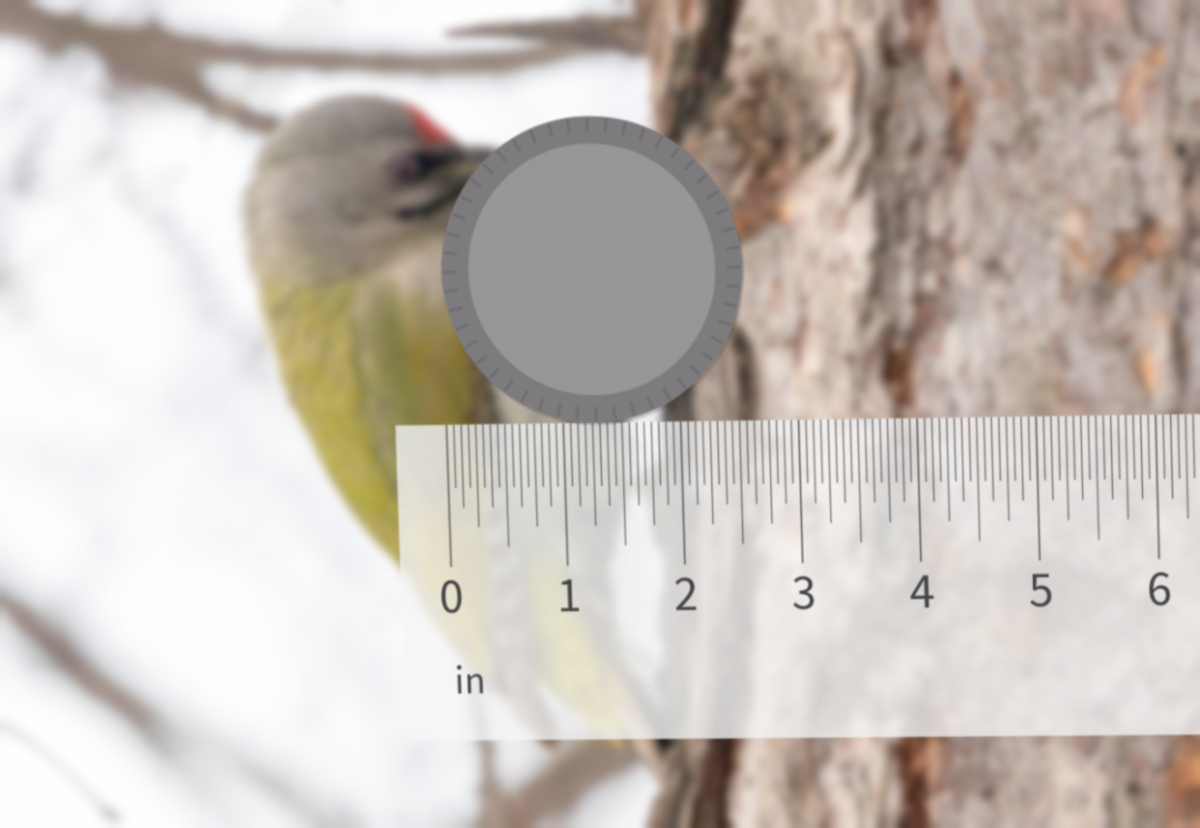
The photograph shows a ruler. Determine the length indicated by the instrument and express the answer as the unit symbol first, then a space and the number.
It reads in 2.5625
